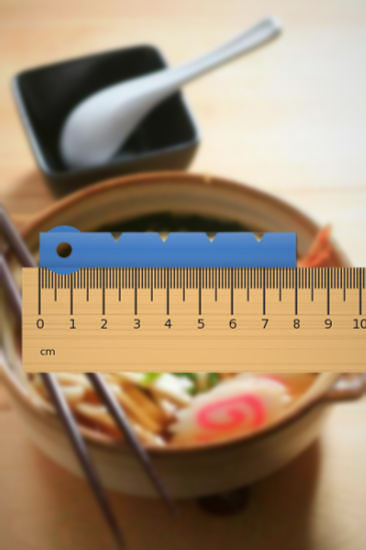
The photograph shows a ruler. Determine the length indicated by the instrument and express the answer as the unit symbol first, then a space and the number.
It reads cm 8
